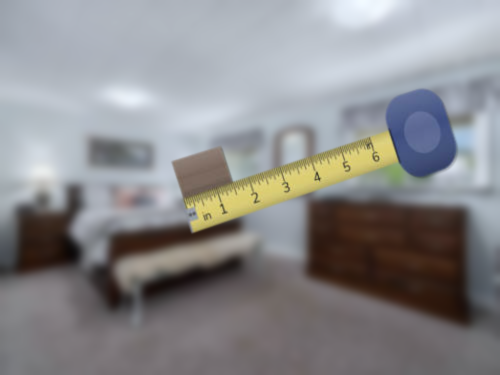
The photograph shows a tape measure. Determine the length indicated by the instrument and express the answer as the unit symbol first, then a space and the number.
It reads in 1.5
